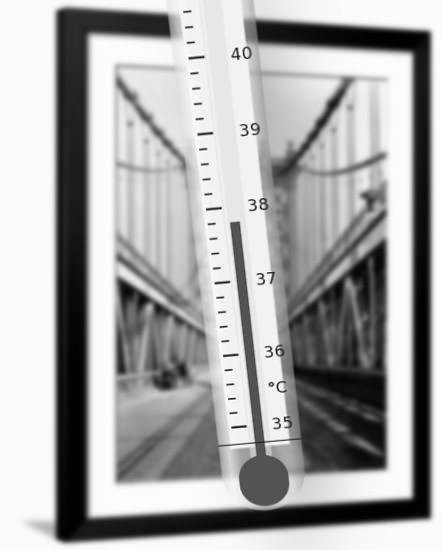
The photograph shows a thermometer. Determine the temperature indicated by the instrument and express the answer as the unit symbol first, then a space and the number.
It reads °C 37.8
